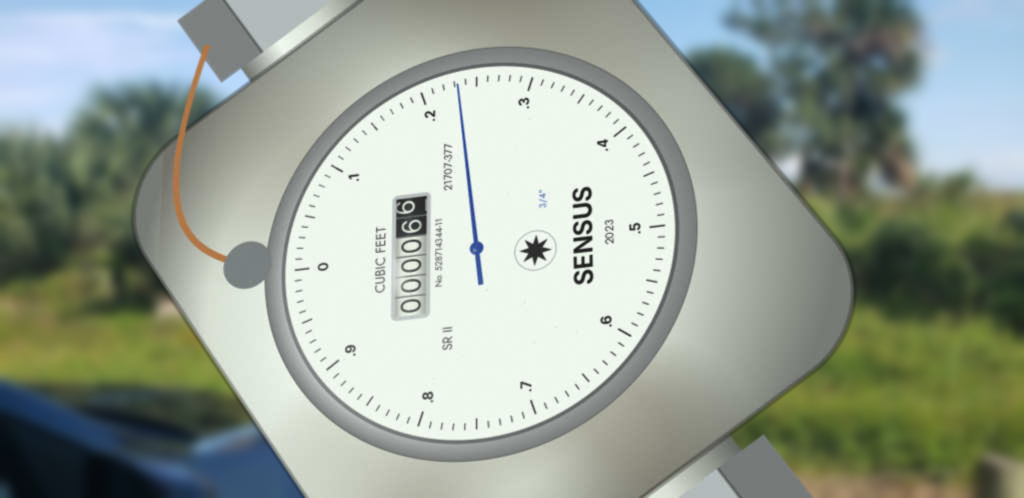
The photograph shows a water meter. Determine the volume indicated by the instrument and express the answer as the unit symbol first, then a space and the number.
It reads ft³ 66.23
